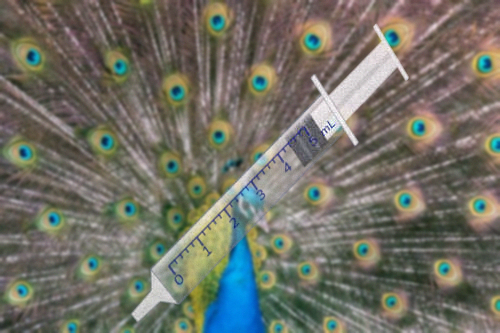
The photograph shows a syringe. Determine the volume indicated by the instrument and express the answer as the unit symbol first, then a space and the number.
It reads mL 4.4
